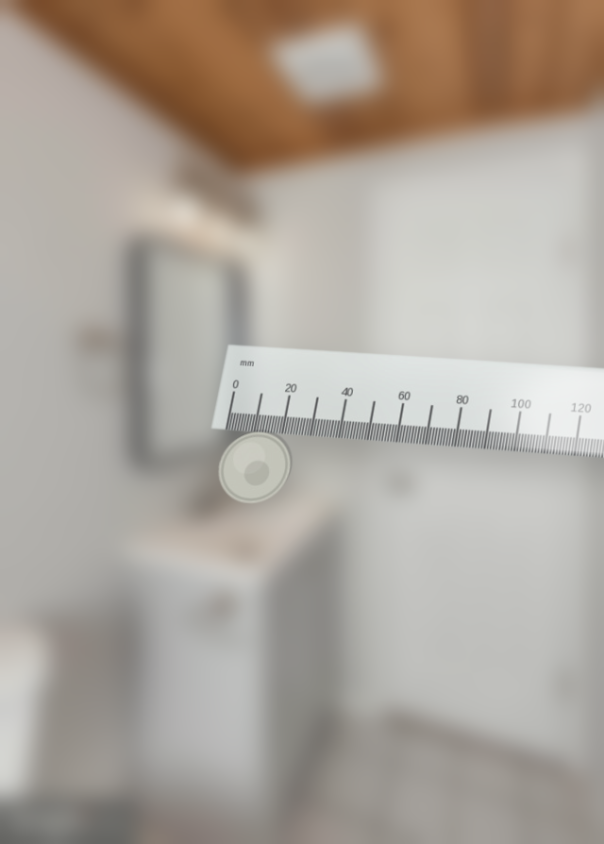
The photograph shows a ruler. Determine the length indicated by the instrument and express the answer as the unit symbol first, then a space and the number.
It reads mm 25
